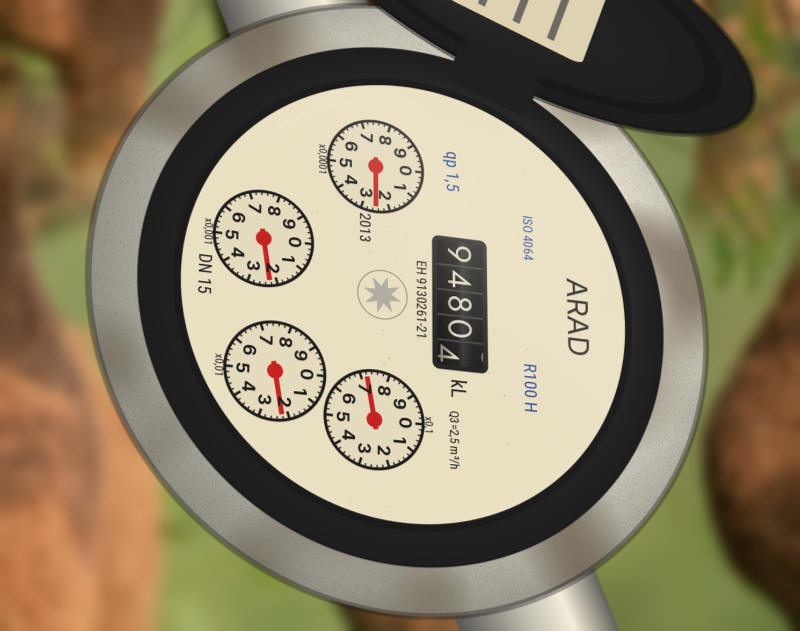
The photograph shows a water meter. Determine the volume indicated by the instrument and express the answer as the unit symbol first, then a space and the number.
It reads kL 94803.7222
